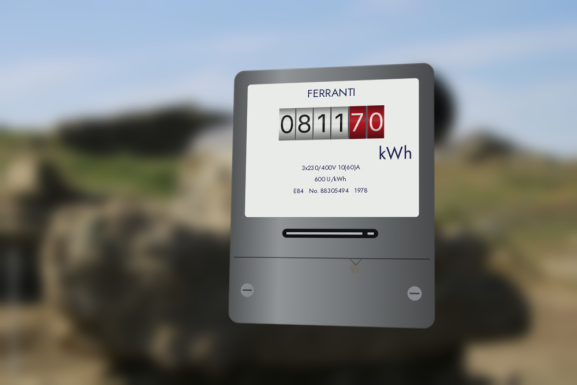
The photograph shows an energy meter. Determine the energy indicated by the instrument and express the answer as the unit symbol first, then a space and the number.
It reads kWh 811.70
